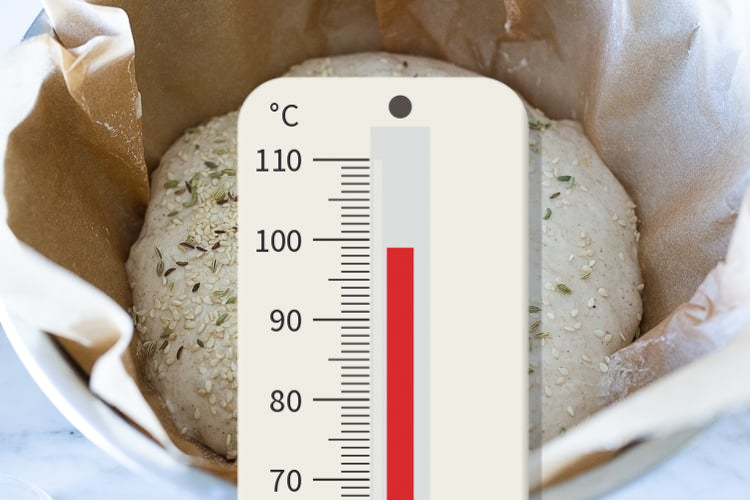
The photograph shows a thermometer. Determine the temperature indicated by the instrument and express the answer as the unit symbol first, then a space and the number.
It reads °C 99
